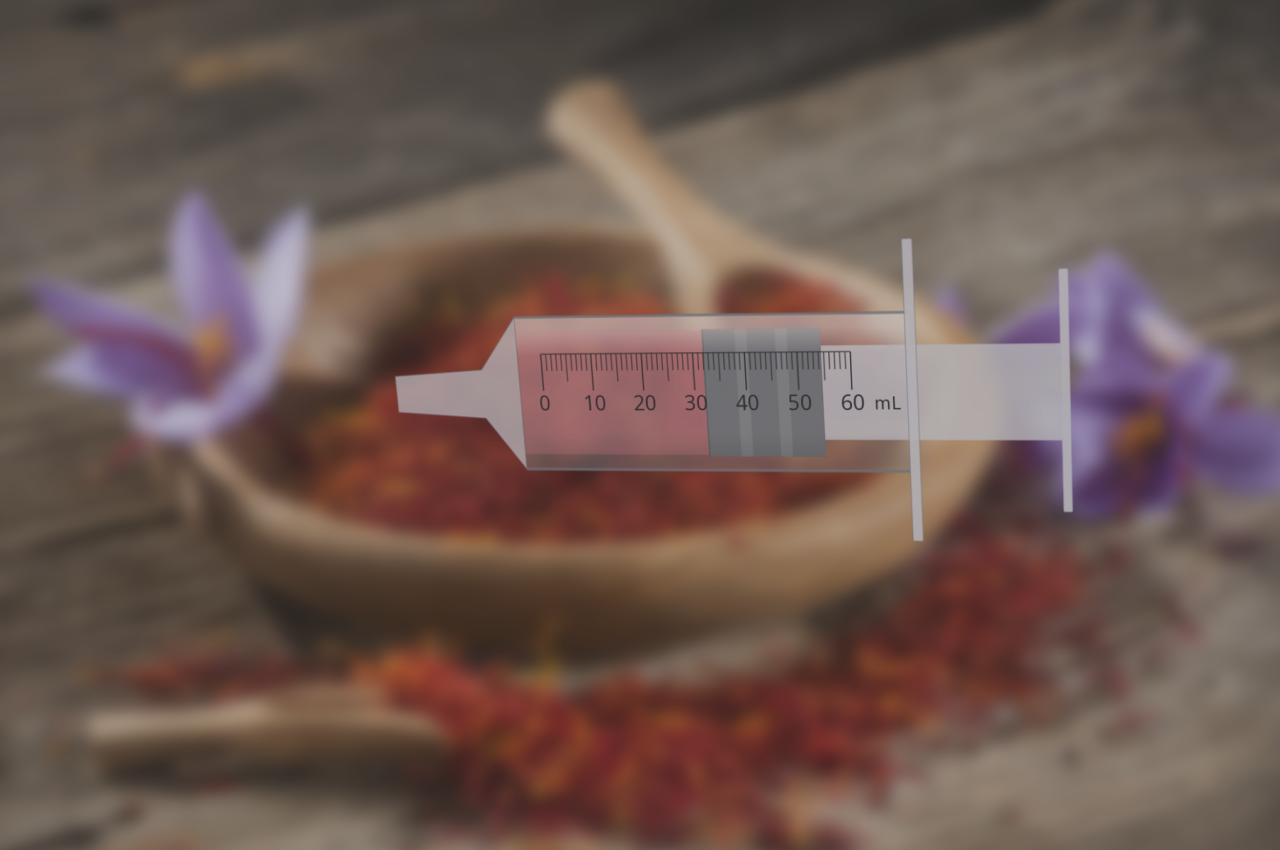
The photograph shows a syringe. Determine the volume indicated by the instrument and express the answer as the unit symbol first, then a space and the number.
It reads mL 32
